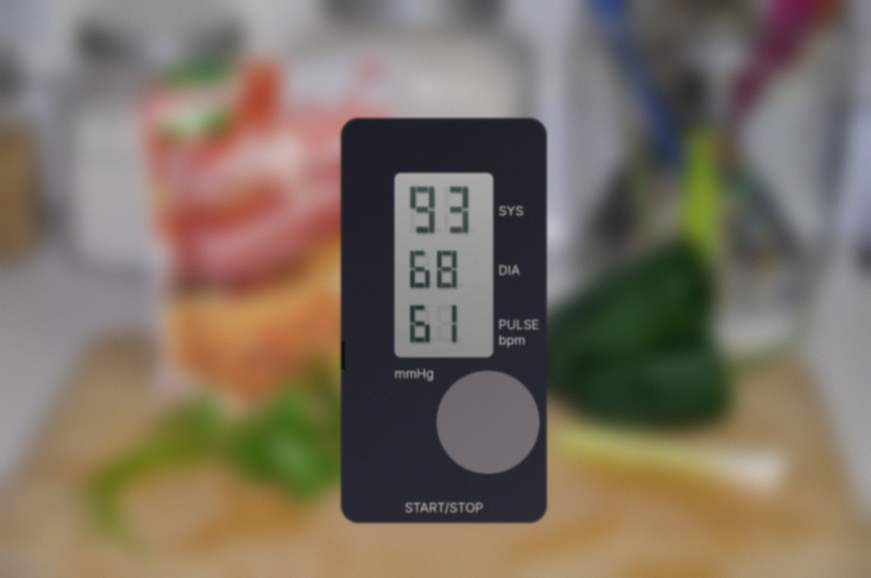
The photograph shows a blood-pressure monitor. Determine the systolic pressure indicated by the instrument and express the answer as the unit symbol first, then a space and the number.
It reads mmHg 93
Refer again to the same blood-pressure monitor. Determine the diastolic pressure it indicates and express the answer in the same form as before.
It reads mmHg 68
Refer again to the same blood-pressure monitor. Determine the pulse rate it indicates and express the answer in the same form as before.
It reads bpm 61
